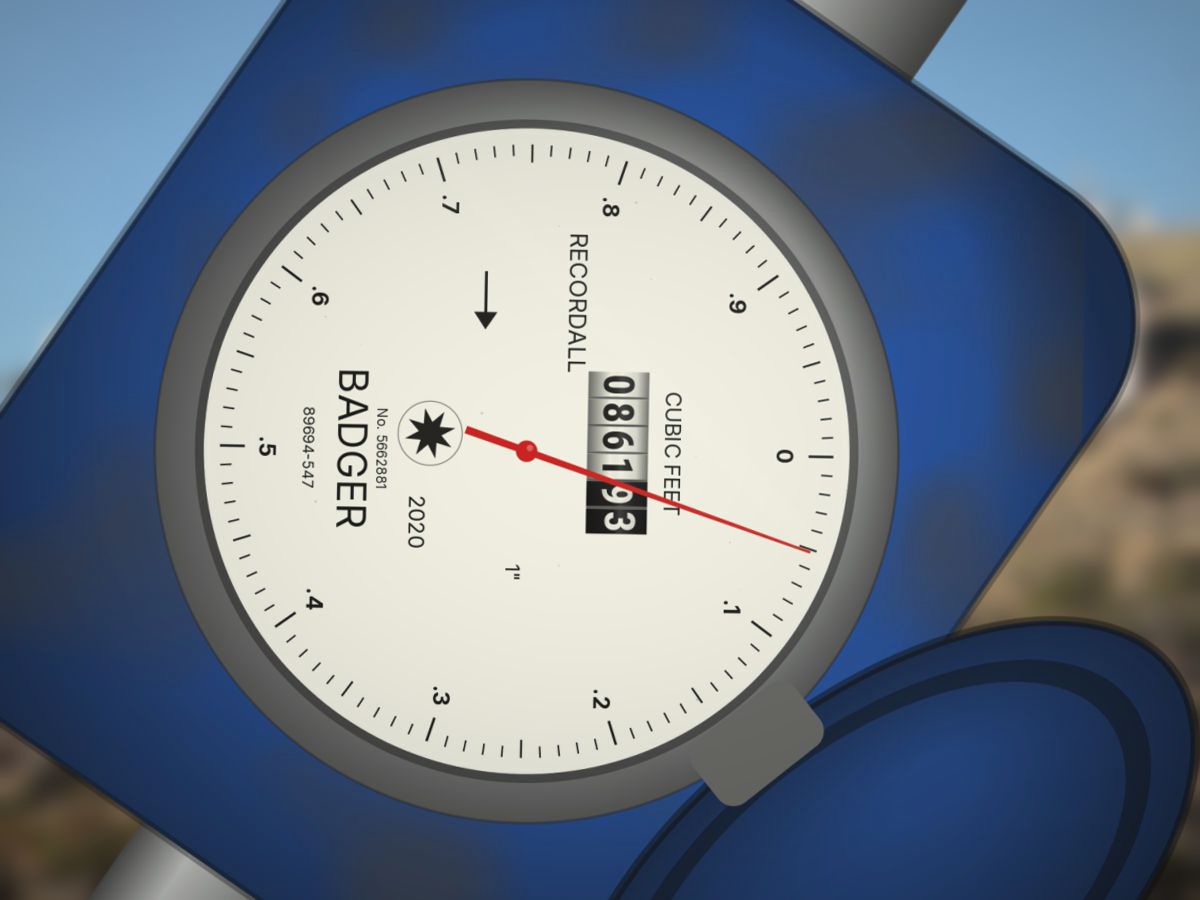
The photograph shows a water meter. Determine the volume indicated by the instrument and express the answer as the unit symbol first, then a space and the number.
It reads ft³ 86193.05
